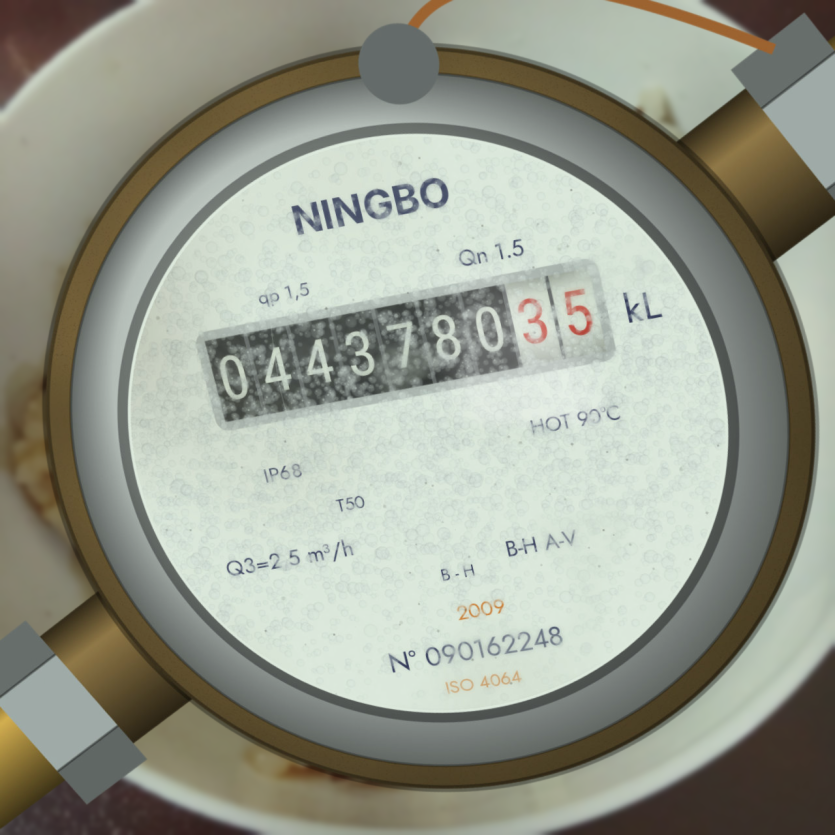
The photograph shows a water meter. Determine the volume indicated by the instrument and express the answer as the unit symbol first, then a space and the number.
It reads kL 443780.35
